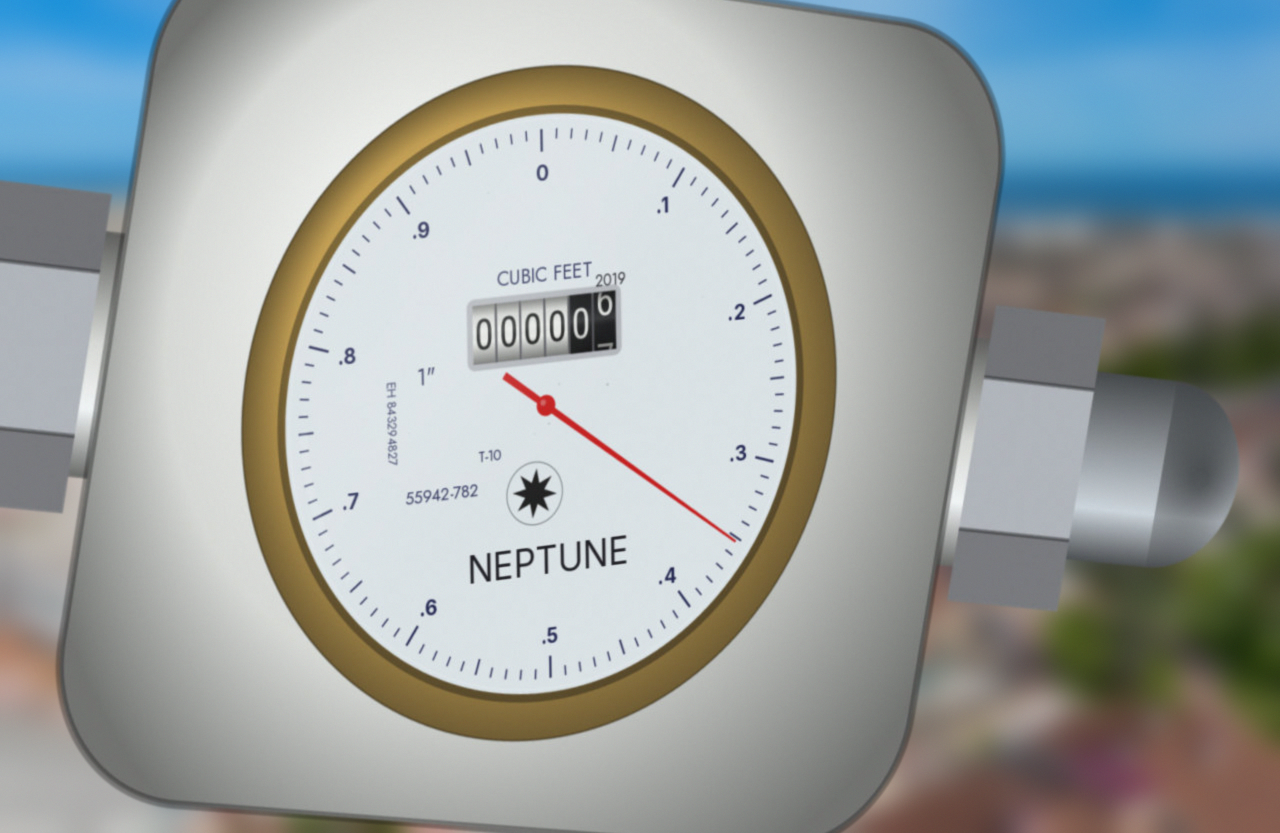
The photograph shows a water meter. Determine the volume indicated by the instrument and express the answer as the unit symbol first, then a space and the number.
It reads ft³ 6.35
